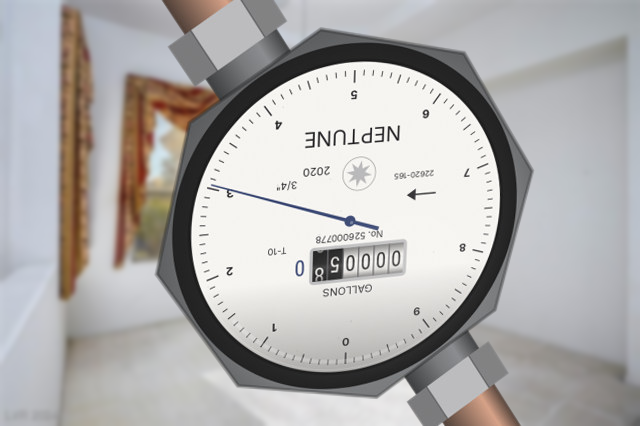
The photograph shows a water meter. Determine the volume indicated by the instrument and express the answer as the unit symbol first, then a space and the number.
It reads gal 583.0
